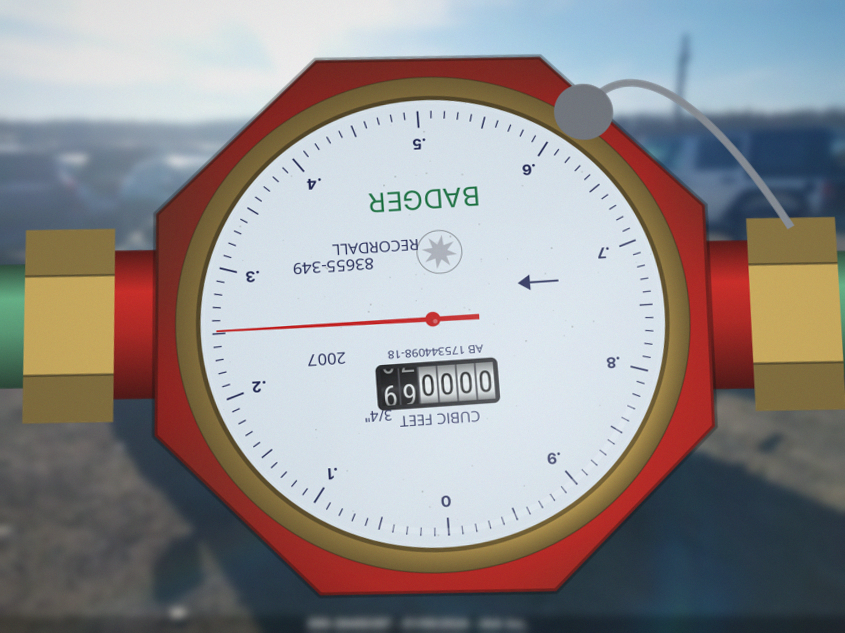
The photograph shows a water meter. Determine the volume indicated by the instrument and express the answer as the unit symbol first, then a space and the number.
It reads ft³ 69.25
